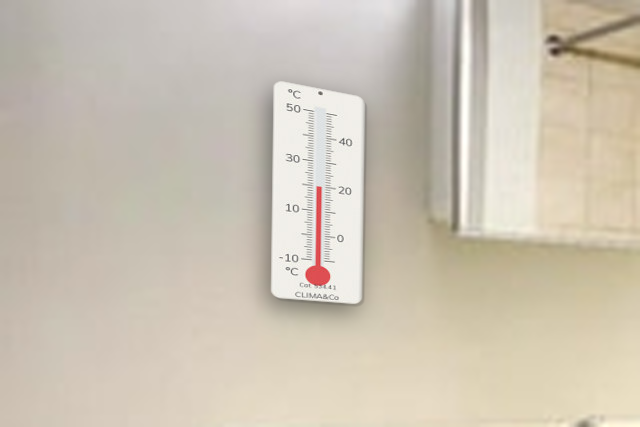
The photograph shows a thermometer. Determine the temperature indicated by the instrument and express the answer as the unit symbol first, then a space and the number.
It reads °C 20
